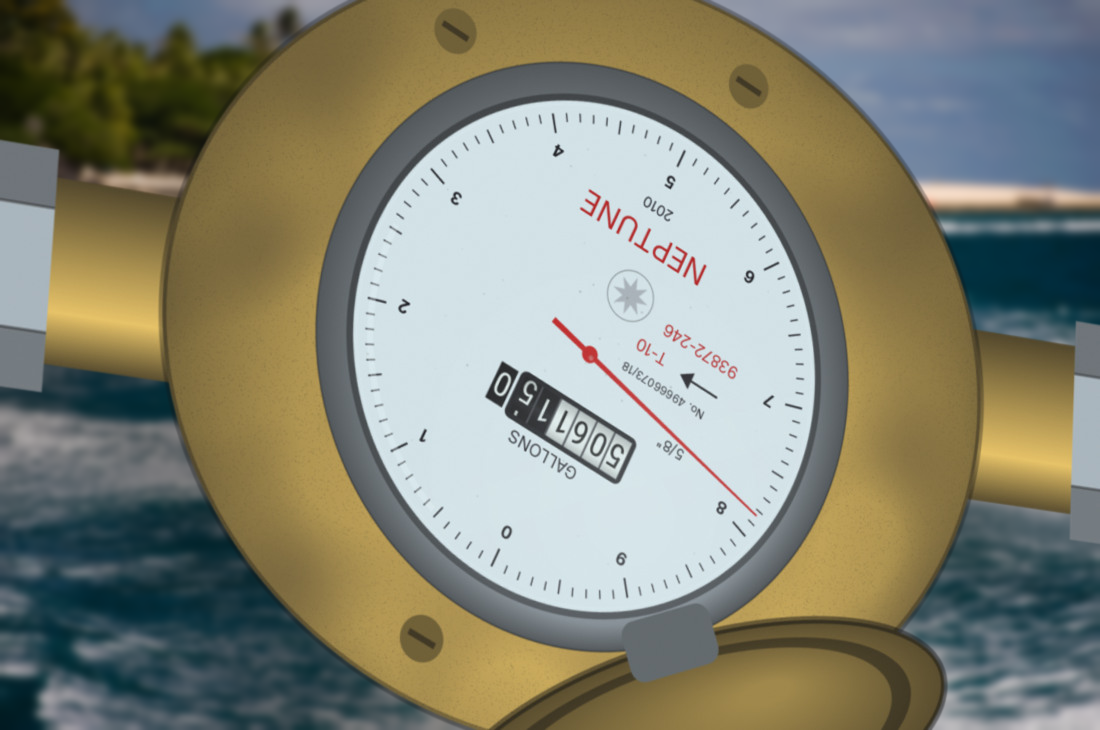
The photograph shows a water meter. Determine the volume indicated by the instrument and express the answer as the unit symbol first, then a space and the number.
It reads gal 5061147.8
